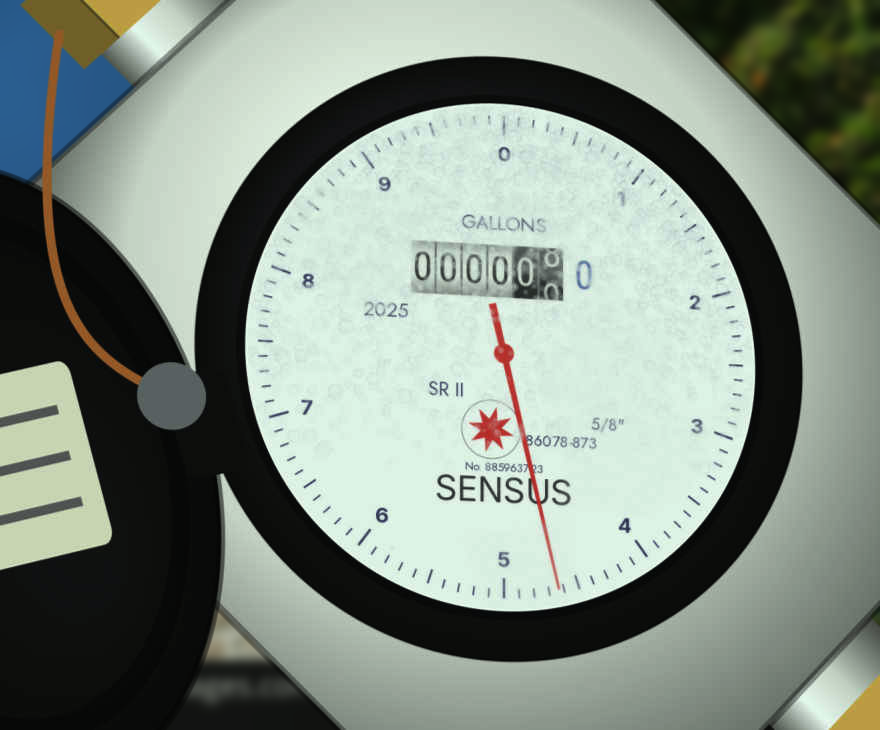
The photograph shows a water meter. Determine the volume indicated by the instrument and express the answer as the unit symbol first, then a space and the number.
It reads gal 84.6
